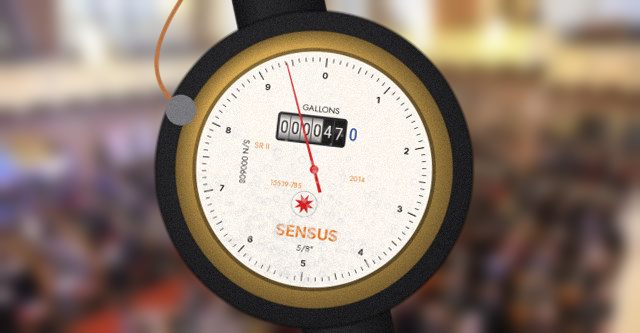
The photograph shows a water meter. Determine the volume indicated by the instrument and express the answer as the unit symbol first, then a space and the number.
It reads gal 469.4
